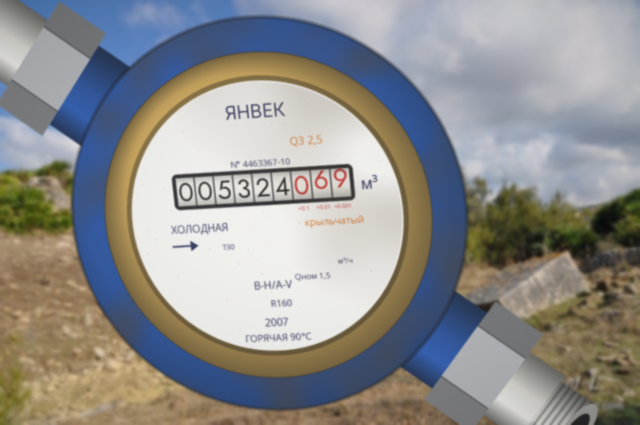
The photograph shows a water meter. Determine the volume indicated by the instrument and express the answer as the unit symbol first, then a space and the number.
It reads m³ 5324.069
